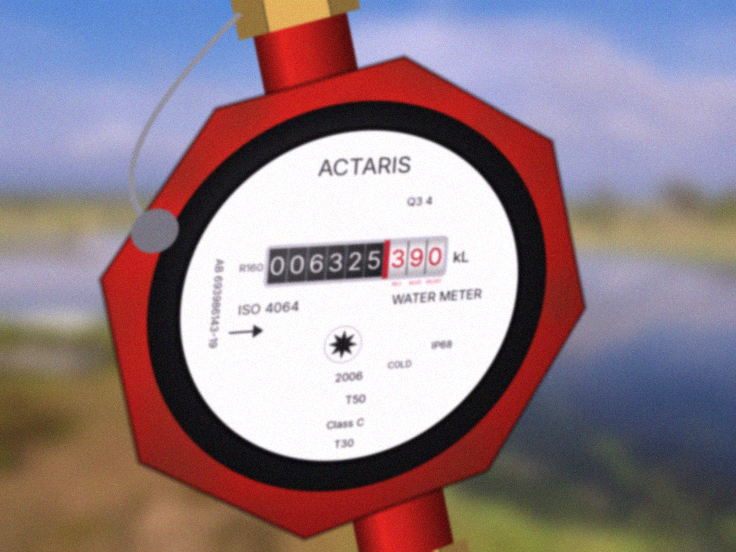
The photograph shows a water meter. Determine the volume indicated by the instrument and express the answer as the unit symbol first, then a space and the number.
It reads kL 6325.390
